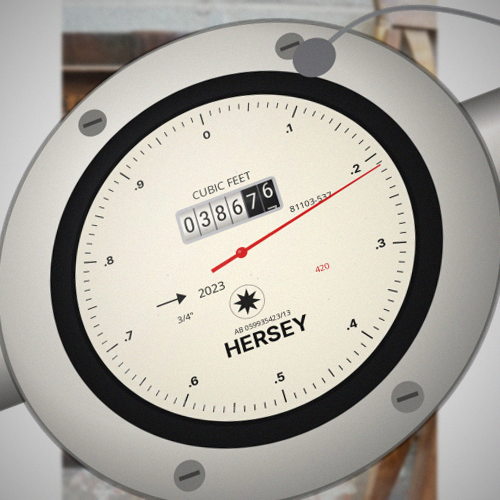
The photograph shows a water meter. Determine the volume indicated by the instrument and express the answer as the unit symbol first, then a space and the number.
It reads ft³ 38676.21
